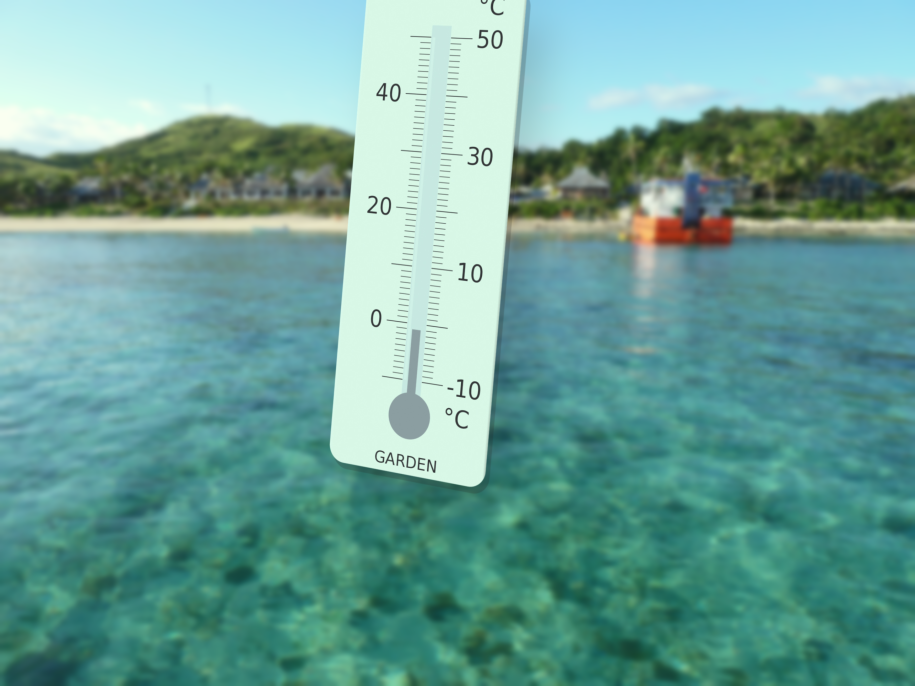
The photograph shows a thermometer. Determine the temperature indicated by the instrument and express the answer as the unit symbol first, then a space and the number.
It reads °C -1
